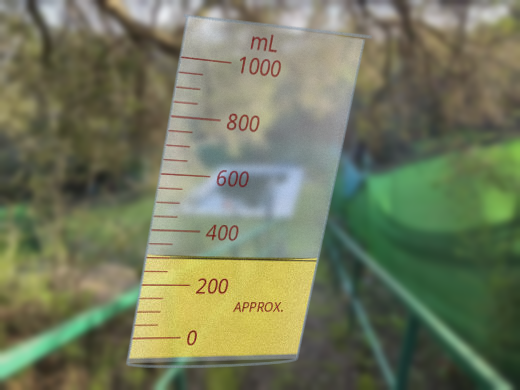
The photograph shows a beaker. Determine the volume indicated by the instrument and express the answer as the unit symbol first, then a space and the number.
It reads mL 300
